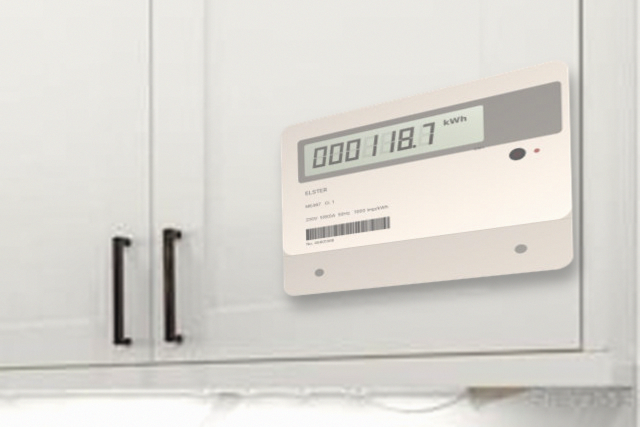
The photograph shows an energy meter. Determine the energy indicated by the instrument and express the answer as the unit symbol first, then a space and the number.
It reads kWh 118.7
